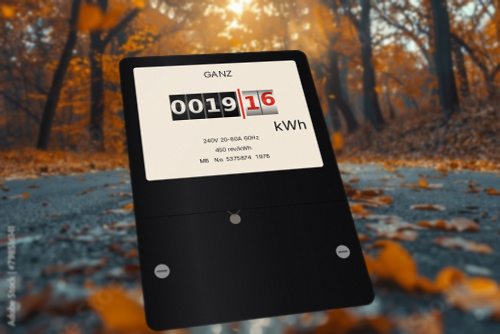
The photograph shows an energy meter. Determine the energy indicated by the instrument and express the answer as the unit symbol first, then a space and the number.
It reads kWh 19.16
